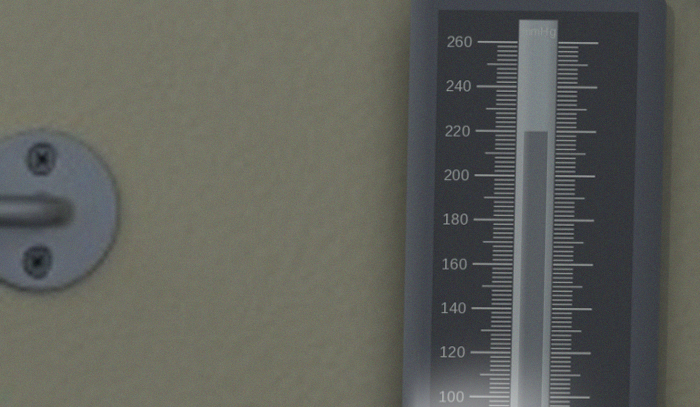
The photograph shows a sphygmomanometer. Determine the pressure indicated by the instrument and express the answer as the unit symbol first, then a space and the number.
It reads mmHg 220
